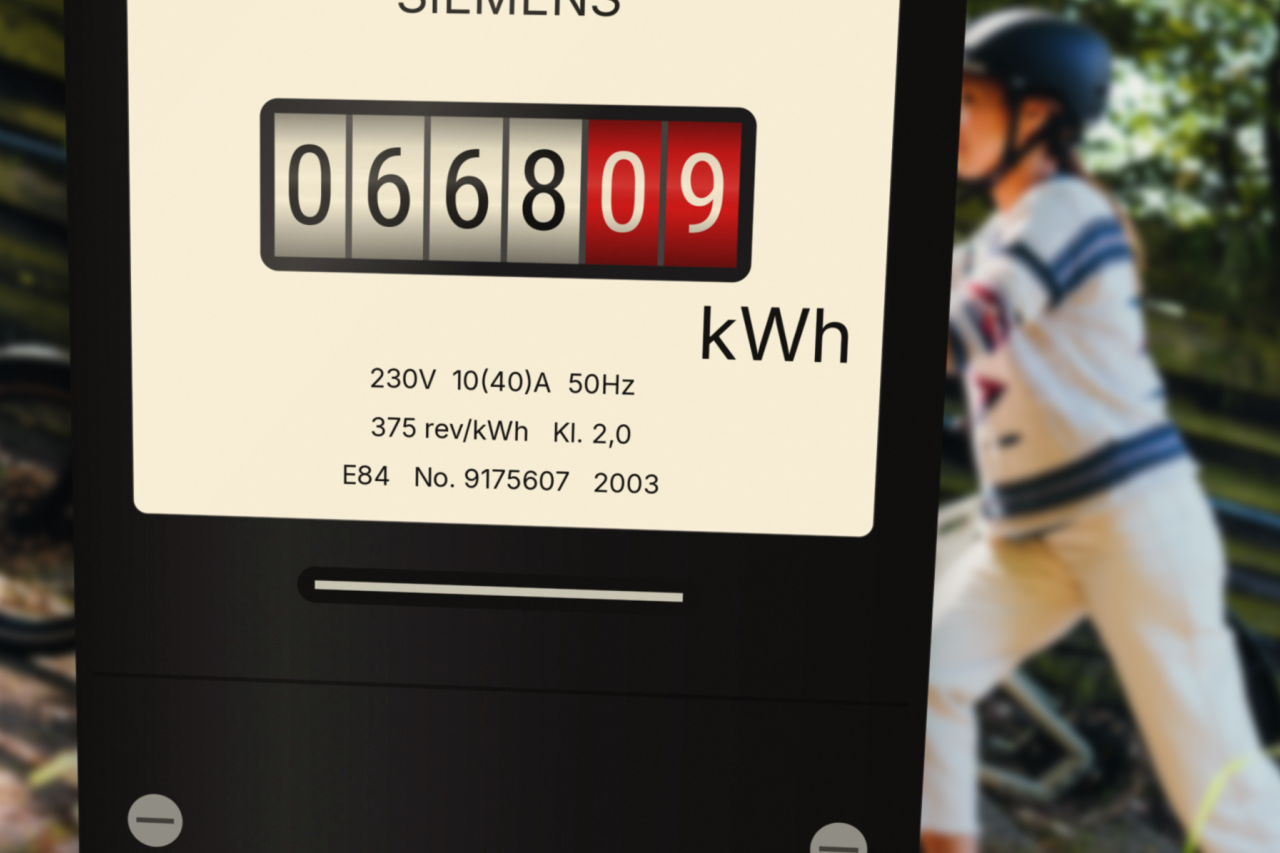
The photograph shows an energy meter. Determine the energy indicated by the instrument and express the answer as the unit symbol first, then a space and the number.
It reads kWh 668.09
